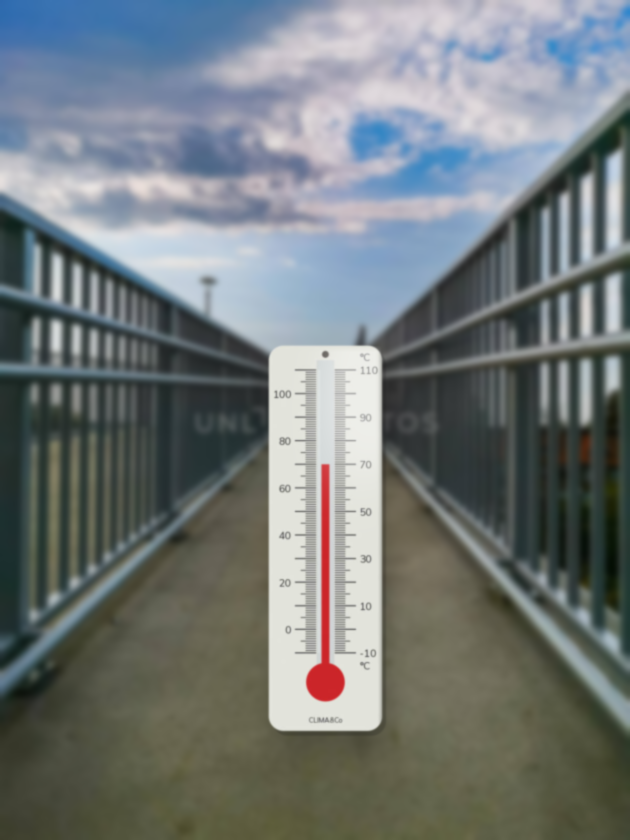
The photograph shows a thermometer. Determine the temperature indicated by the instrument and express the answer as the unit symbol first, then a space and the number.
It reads °C 70
